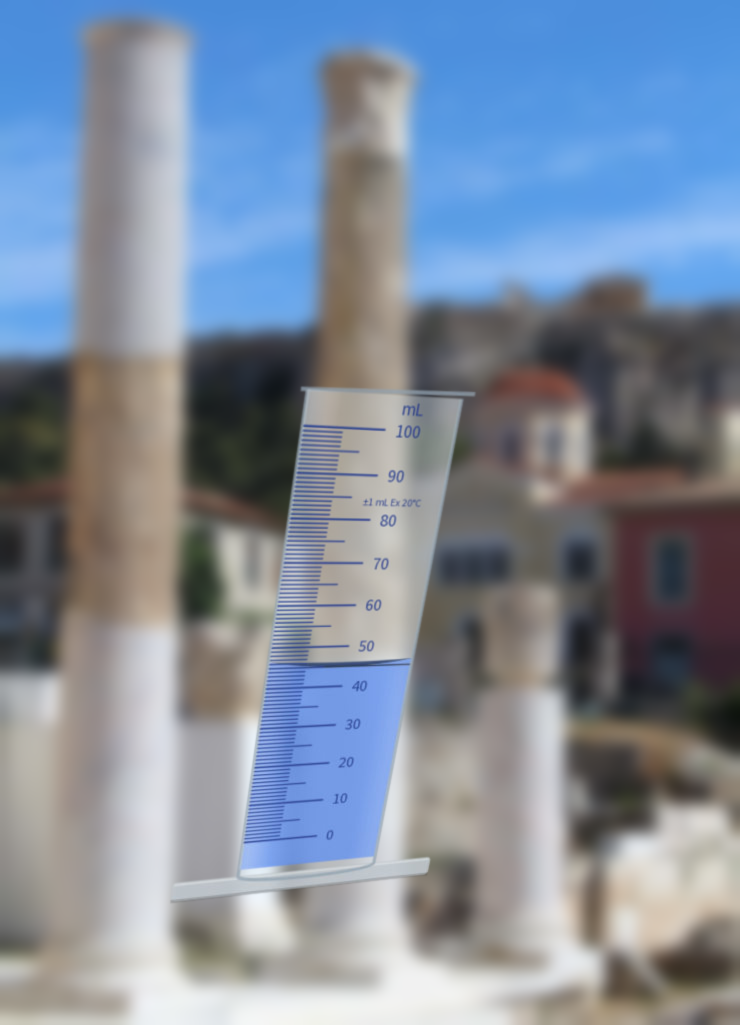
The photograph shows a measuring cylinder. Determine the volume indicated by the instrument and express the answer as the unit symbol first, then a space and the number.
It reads mL 45
